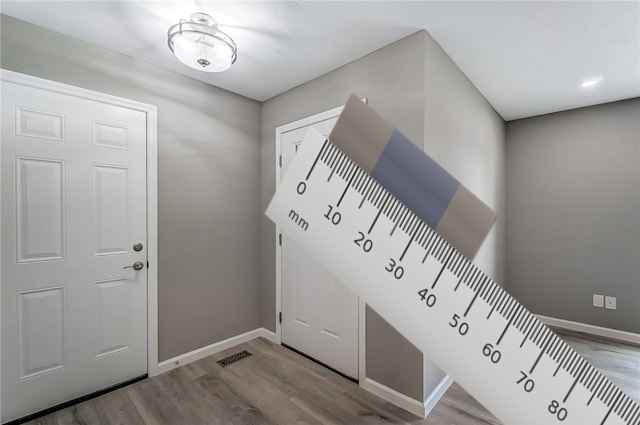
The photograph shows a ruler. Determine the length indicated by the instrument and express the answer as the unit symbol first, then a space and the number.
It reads mm 45
